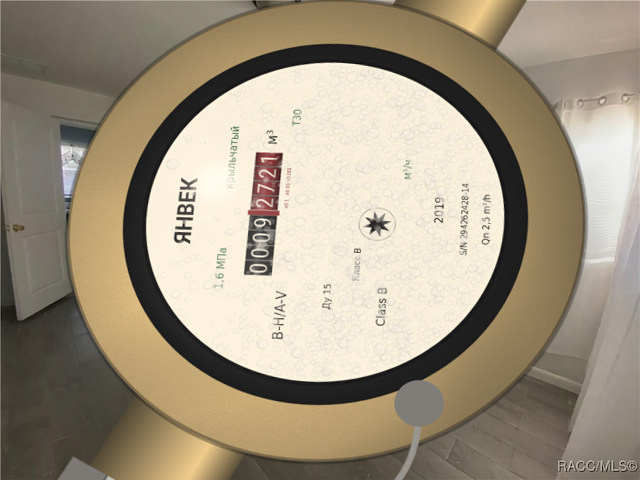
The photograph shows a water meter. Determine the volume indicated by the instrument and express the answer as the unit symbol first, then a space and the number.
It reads m³ 9.2721
